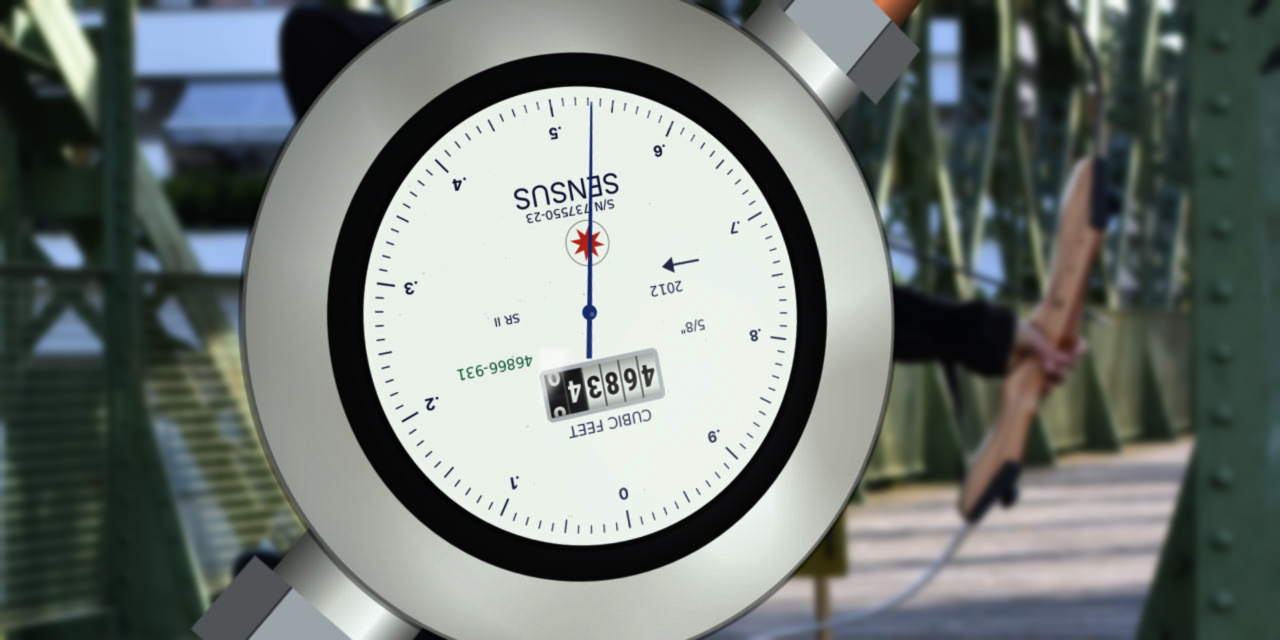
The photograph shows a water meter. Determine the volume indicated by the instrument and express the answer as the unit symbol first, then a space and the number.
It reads ft³ 468348.53
